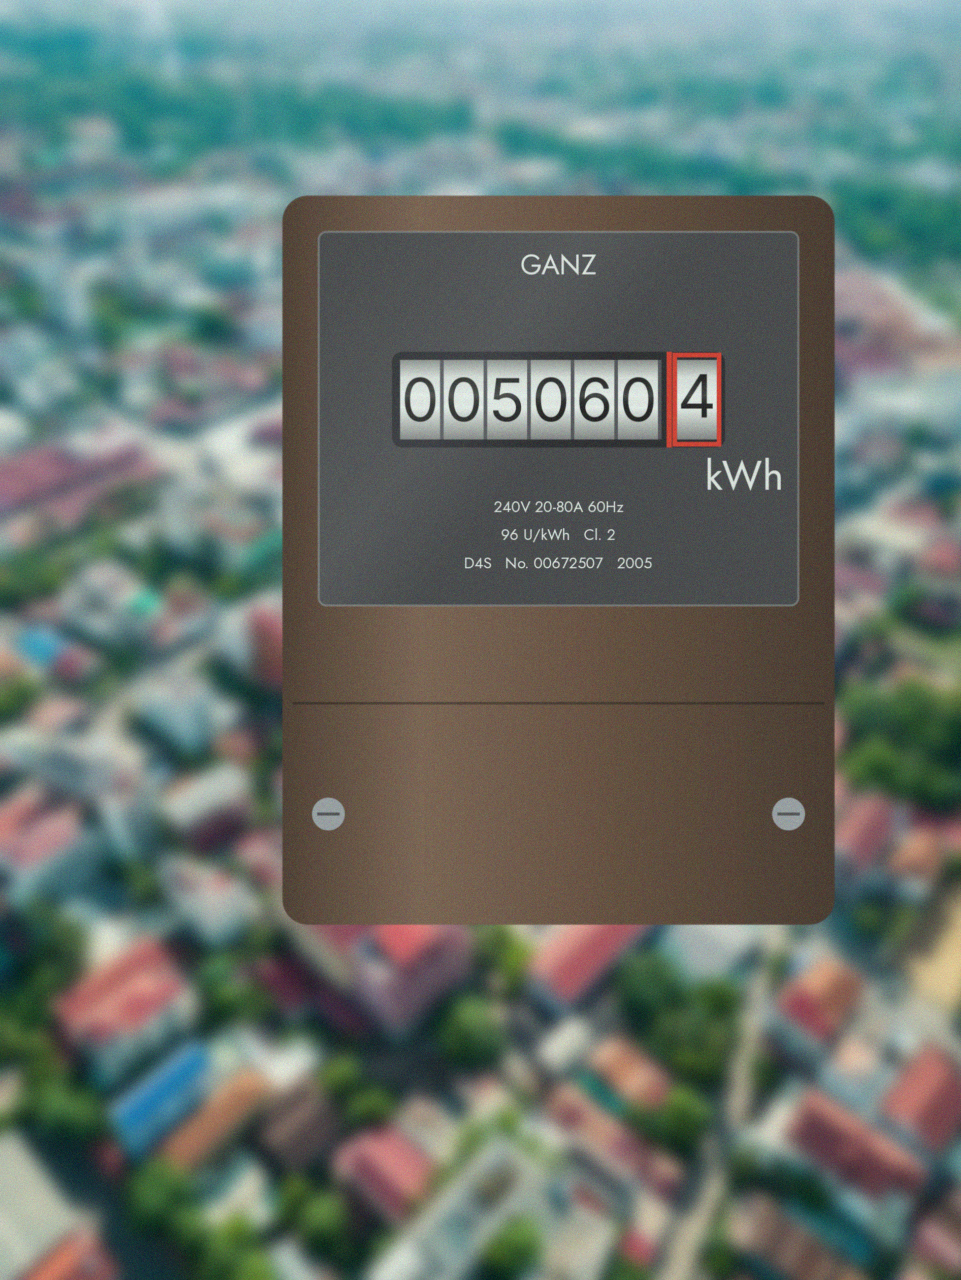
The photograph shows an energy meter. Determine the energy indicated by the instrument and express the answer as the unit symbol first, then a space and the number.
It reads kWh 5060.4
